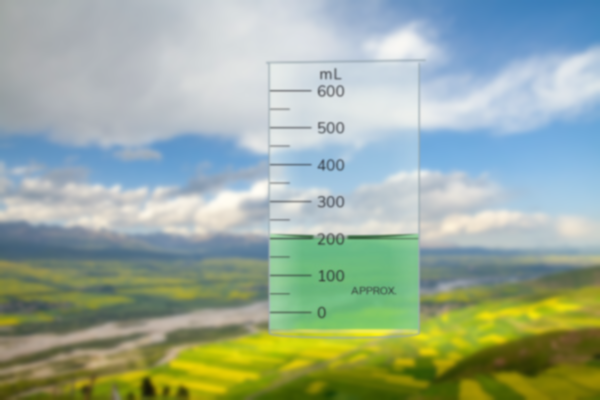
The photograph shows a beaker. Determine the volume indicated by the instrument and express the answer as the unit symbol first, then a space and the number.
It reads mL 200
